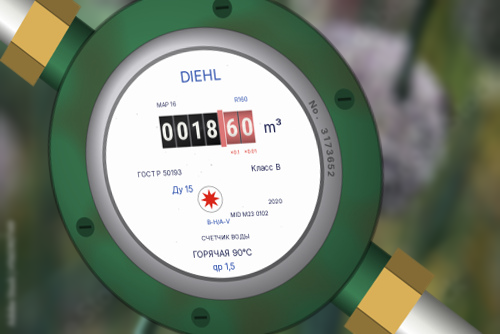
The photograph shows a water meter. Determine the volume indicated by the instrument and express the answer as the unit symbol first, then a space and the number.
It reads m³ 18.60
